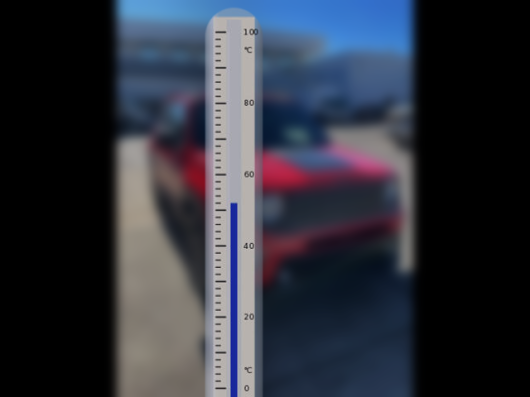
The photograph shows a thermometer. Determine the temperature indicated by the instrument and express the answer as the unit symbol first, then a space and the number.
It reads °C 52
